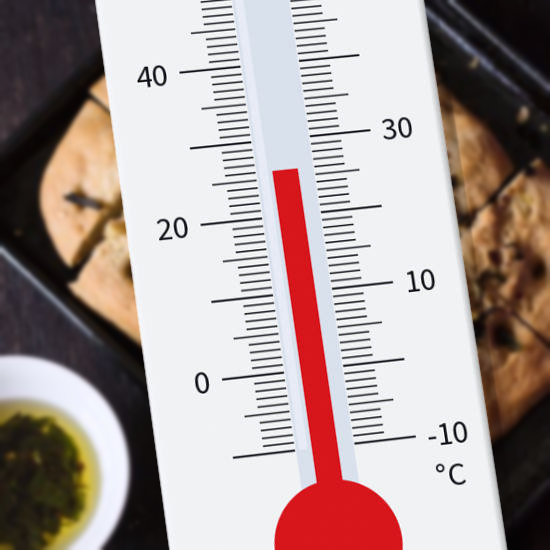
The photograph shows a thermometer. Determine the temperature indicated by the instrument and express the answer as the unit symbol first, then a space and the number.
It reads °C 26
